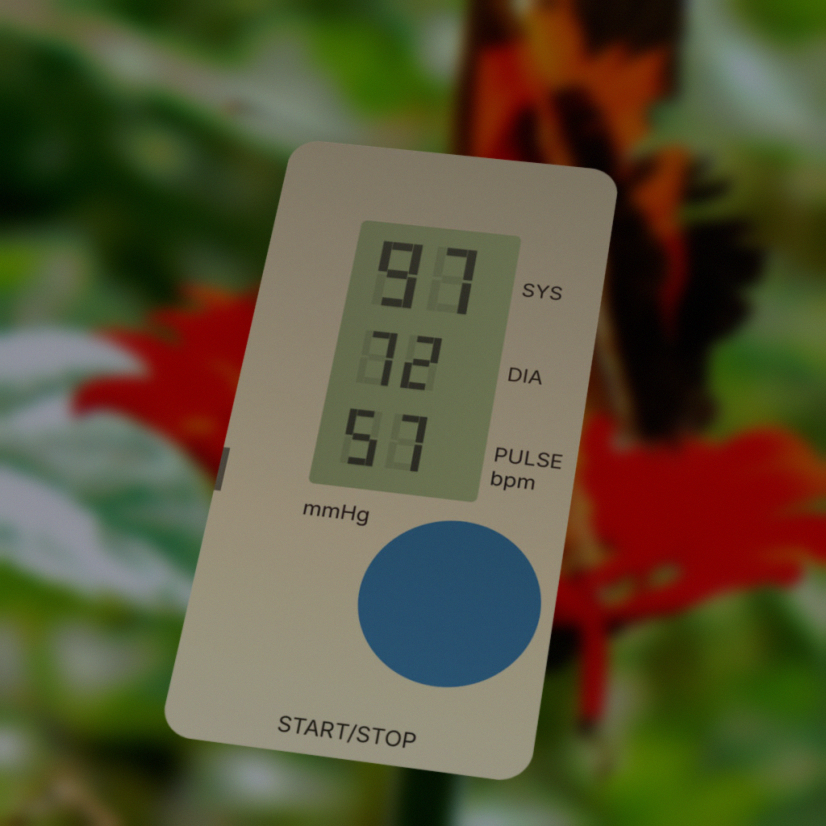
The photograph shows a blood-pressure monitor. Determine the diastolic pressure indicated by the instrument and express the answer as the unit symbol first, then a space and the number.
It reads mmHg 72
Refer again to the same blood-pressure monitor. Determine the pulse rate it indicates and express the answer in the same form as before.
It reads bpm 57
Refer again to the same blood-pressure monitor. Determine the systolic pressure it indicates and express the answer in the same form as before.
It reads mmHg 97
